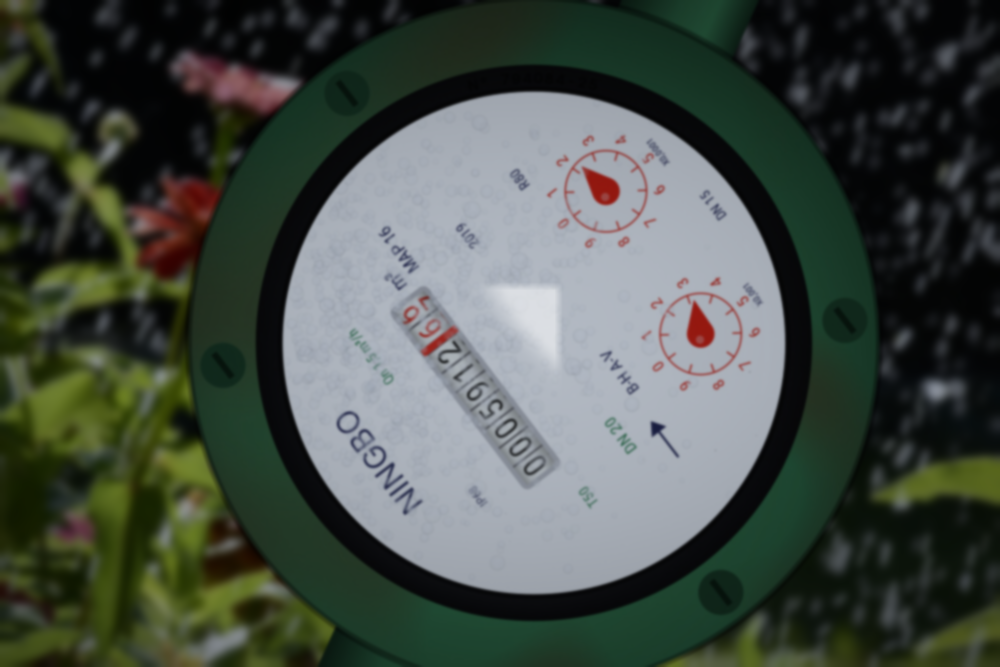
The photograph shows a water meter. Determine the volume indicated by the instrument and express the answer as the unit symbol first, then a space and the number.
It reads m³ 5912.6632
